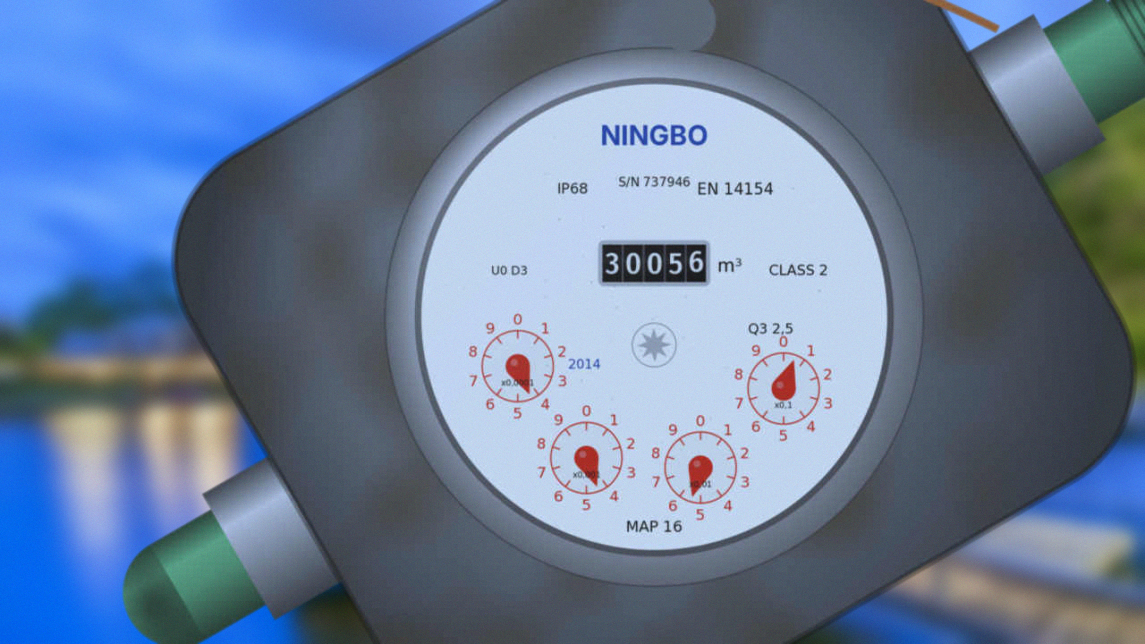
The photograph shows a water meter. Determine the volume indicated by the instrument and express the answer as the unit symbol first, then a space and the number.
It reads m³ 30056.0544
